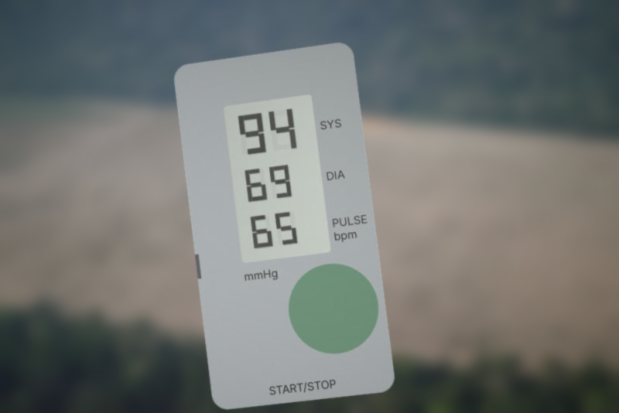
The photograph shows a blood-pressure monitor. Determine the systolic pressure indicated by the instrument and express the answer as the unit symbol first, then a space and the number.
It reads mmHg 94
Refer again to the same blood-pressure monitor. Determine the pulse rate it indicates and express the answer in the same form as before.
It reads bpm 65
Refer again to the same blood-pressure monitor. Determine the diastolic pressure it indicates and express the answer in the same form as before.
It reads mmHg 69
